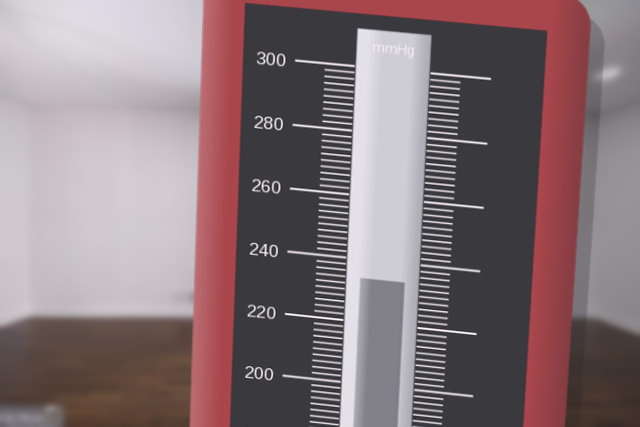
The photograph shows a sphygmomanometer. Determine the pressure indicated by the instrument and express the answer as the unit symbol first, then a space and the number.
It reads mmHg 234
